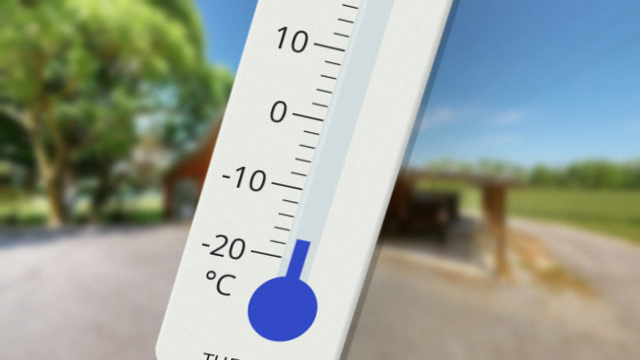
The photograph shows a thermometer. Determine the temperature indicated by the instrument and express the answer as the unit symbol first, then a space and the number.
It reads °C -17
